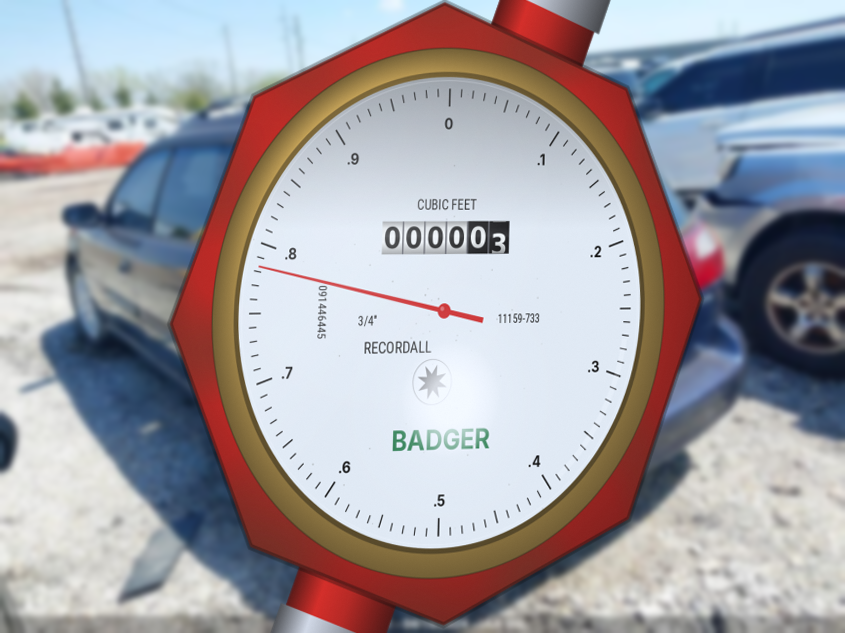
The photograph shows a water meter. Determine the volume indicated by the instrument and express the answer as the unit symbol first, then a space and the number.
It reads ft³ 2.78
